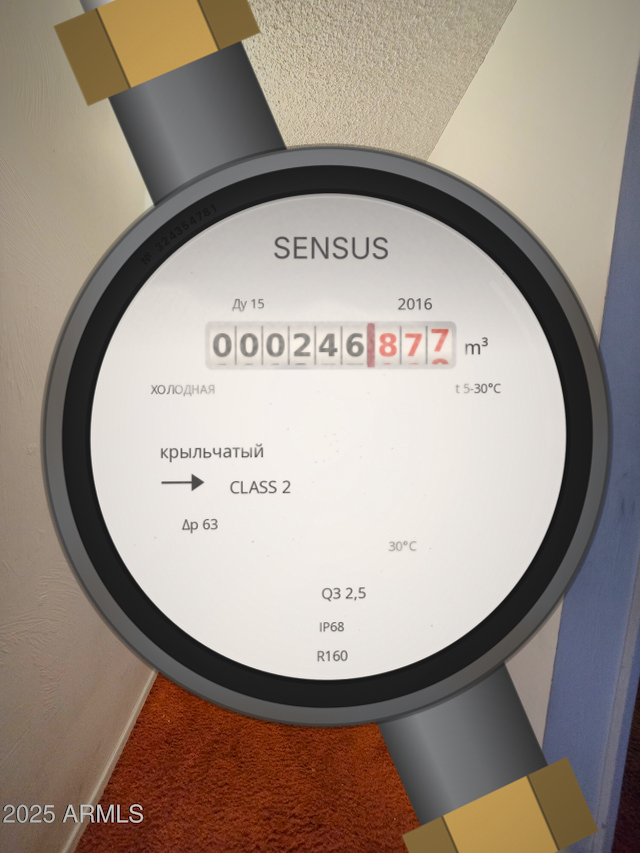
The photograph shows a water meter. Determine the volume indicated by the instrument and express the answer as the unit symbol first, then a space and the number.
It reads m³ 246.877
